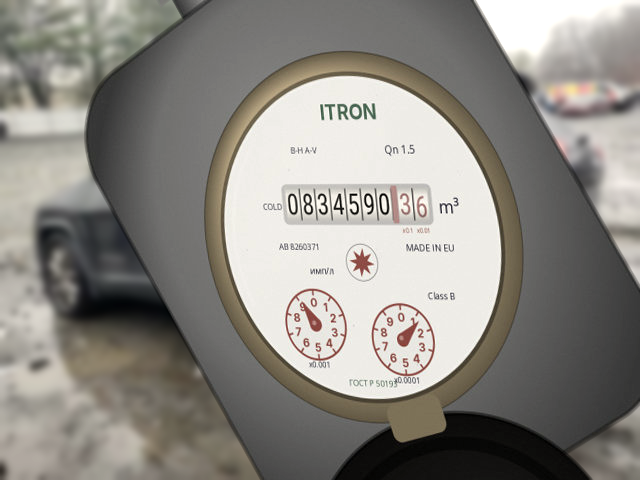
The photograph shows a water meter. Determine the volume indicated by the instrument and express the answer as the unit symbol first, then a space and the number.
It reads m³ 834590.3591
